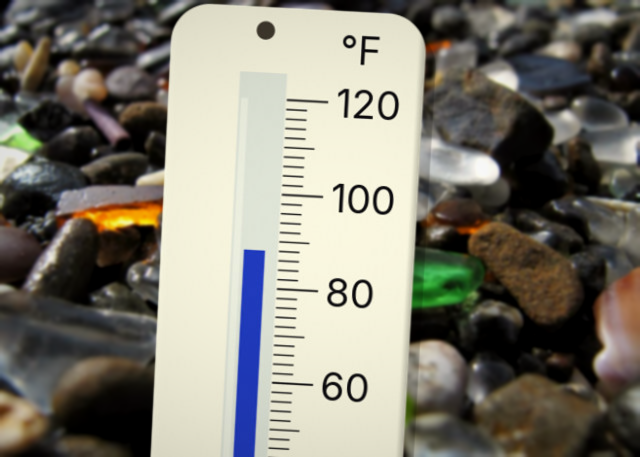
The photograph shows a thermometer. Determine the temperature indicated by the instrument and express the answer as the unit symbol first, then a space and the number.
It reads °F 88
